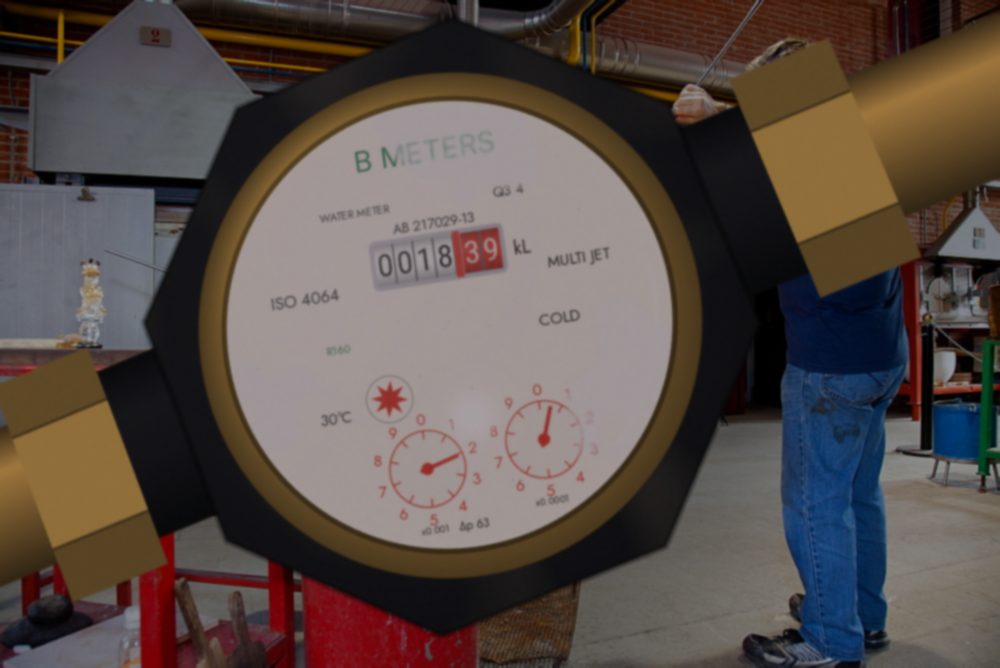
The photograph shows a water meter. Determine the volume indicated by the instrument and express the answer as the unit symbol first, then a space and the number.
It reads kL 18.3920
